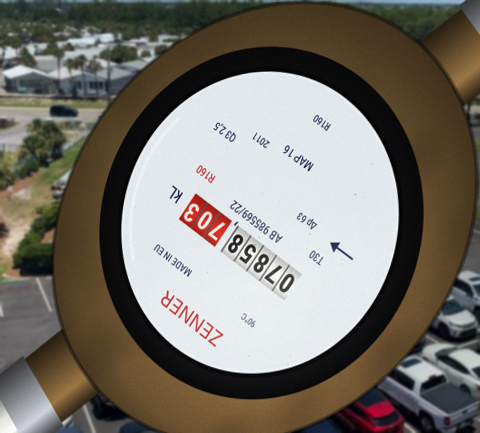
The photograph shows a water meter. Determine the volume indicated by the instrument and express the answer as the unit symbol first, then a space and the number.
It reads kL 7858.703
